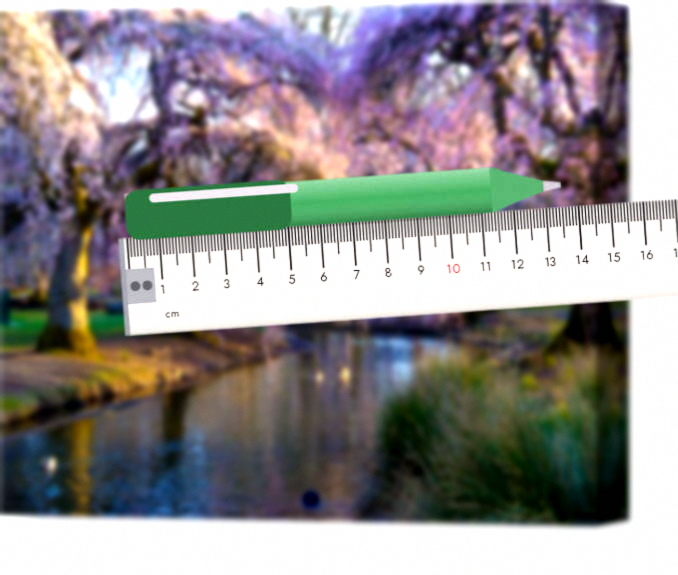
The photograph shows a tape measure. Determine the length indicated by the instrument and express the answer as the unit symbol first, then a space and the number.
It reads cm 13.5
